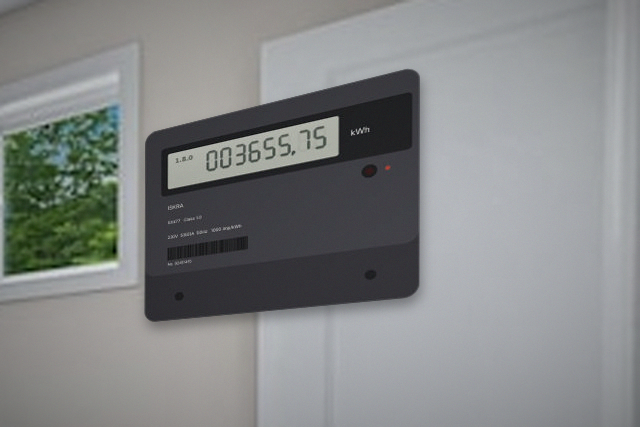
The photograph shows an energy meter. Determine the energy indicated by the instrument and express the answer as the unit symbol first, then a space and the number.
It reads kWh 3655.75
